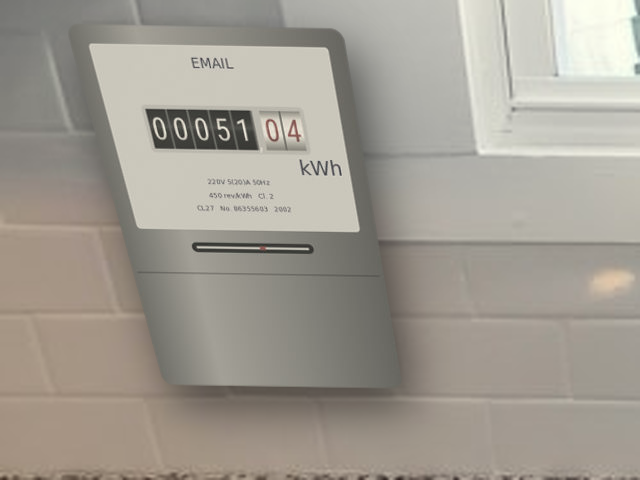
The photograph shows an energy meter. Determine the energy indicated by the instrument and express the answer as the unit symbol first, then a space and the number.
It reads kWh 51.04
